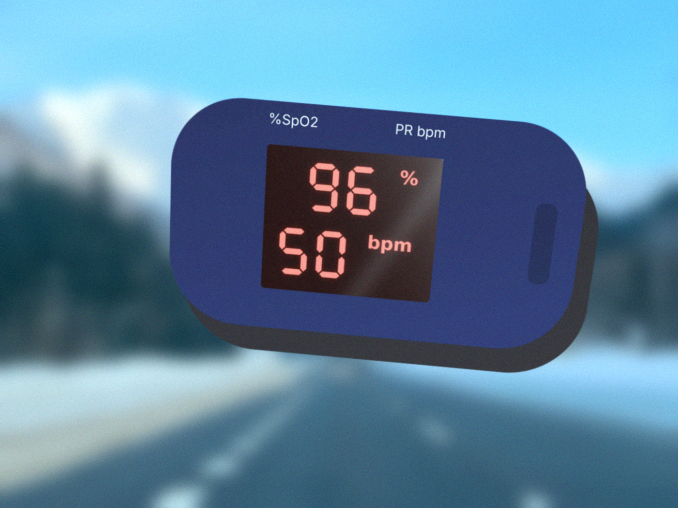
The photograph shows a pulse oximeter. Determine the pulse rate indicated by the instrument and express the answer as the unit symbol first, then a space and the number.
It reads bpm 50
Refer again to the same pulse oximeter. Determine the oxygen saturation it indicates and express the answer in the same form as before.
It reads % 96
